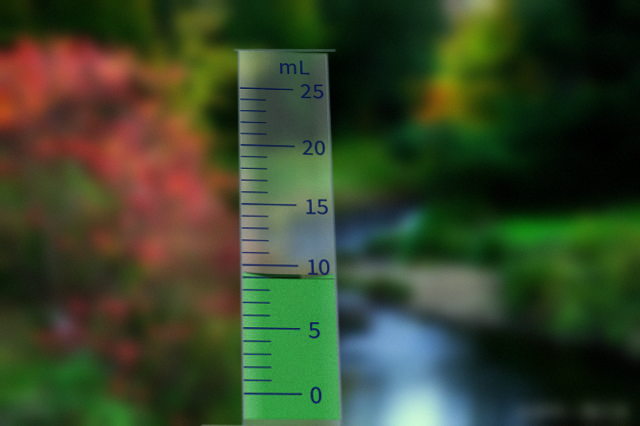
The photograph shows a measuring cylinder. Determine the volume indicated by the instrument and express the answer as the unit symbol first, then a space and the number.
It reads mL 9
